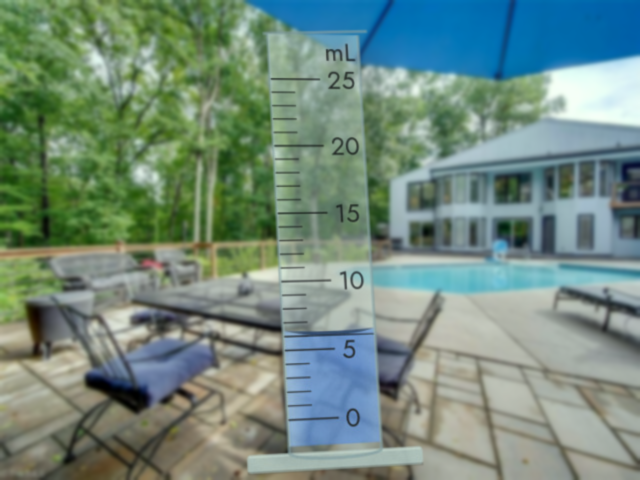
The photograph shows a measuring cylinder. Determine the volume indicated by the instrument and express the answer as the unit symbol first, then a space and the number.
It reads mL 6
